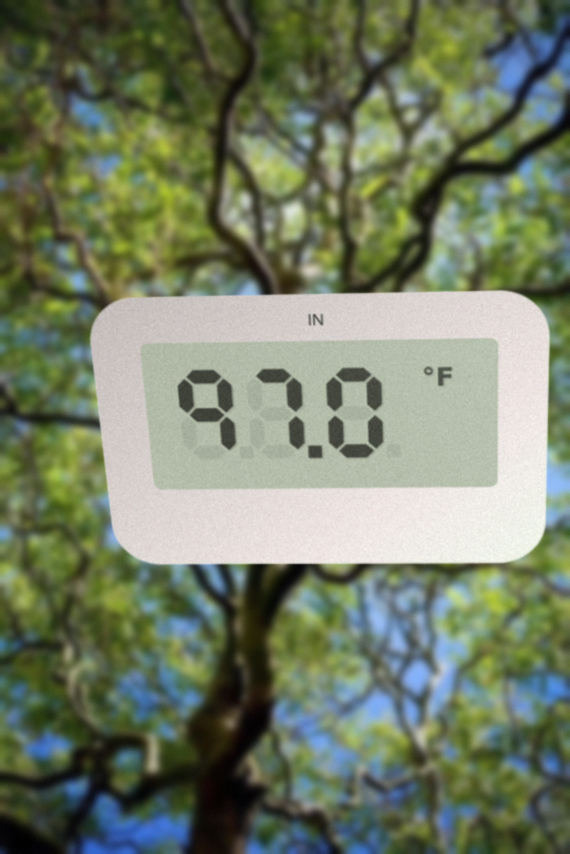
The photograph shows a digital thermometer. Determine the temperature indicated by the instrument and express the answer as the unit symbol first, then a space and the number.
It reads °F 97.0
